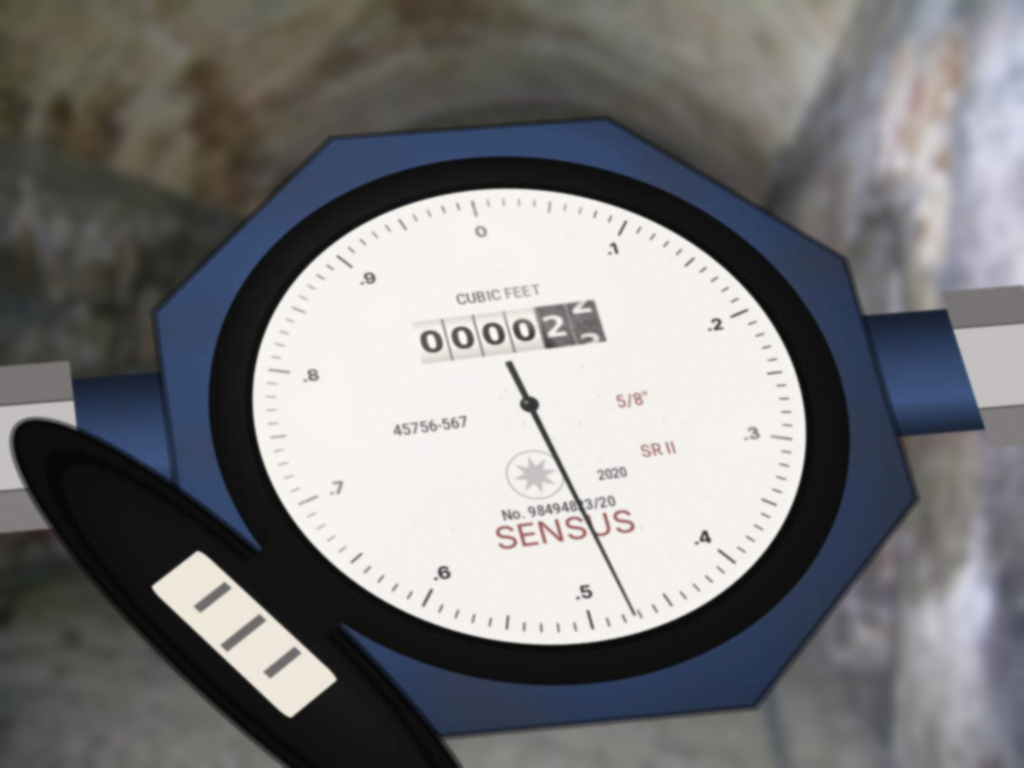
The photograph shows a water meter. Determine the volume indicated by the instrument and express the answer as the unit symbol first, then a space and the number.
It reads ft³ 22.47
